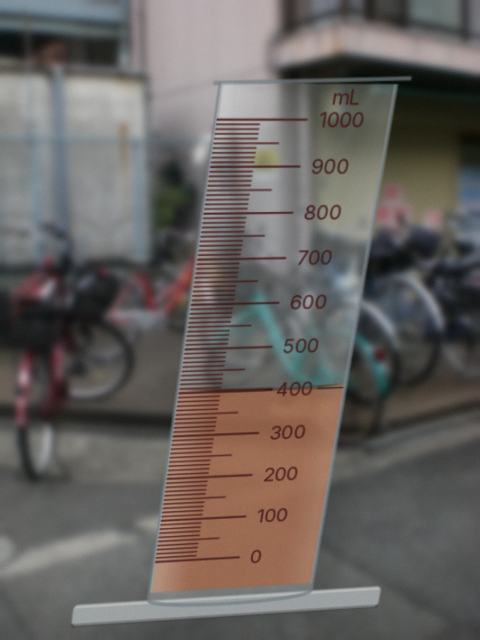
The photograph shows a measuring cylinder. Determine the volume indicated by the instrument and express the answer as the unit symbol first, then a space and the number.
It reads mL 400
